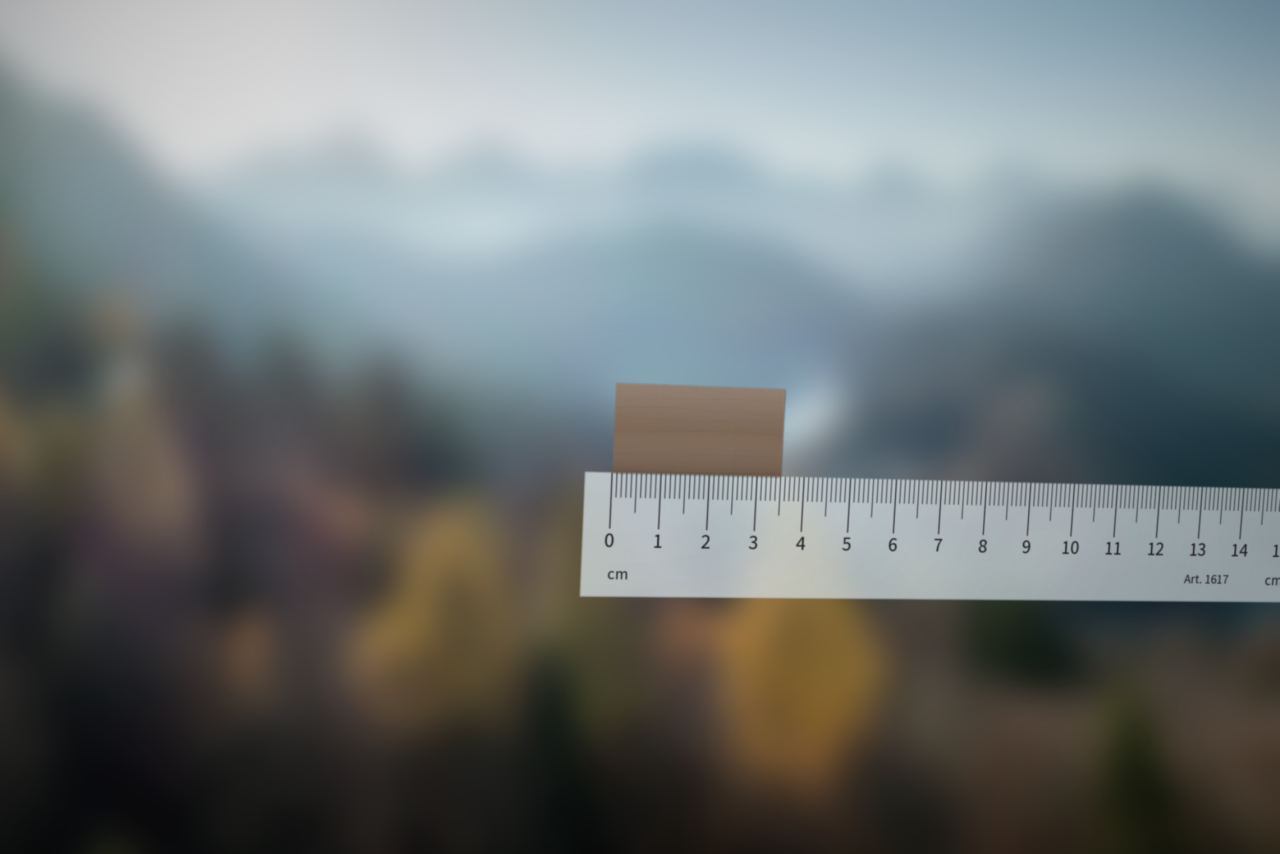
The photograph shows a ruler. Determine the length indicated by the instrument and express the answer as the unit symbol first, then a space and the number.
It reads cm 3.5
